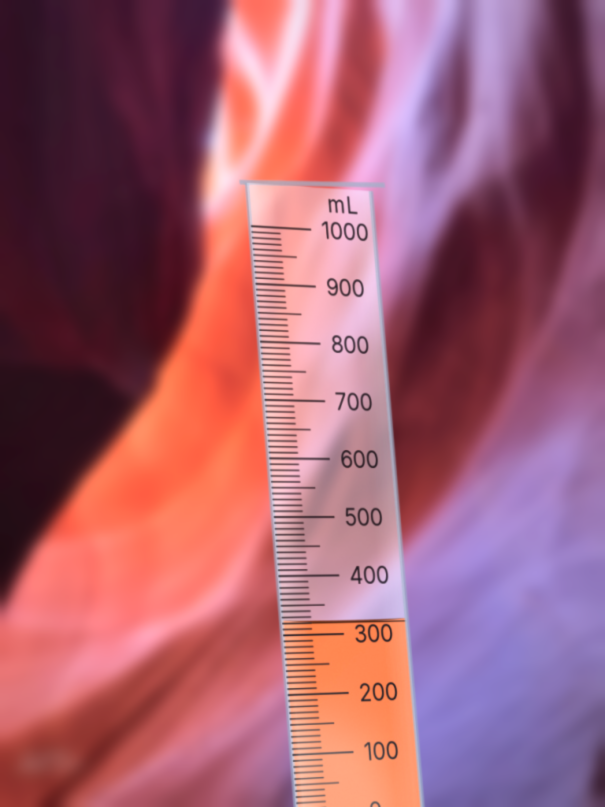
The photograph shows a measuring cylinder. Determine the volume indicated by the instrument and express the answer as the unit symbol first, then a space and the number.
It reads mL 320
